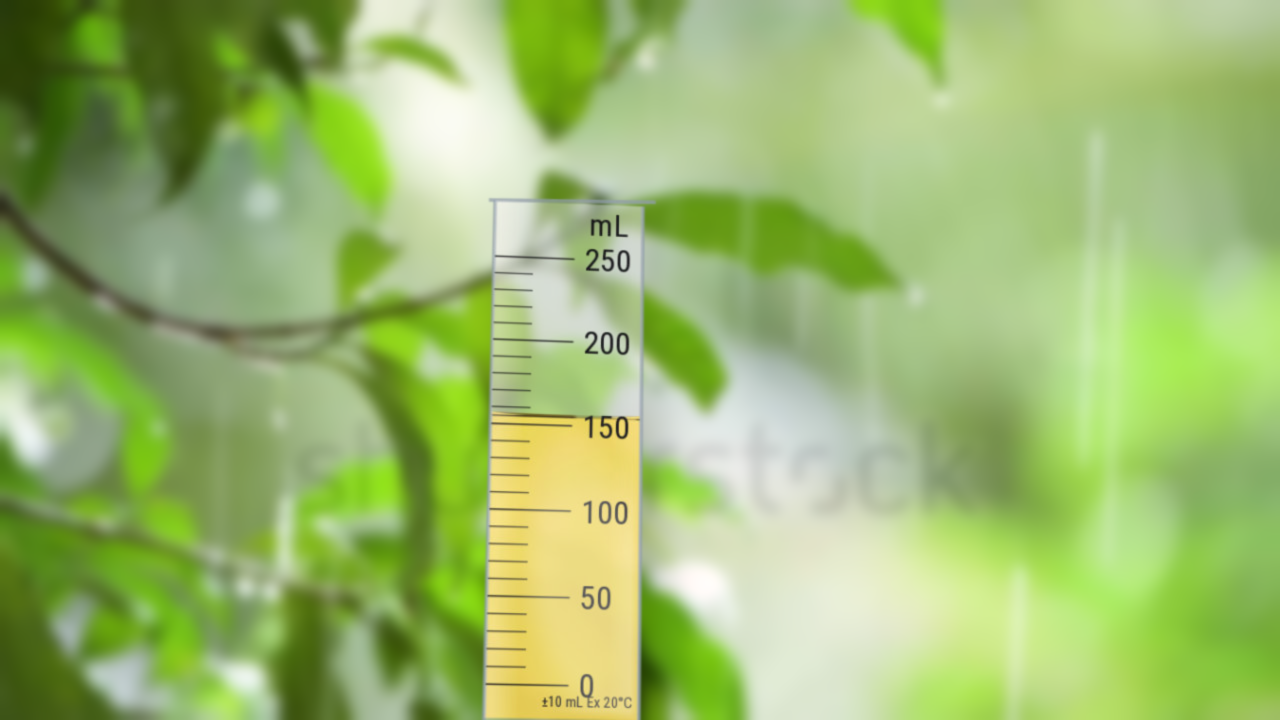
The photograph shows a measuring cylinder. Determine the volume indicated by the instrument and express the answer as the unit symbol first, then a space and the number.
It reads mL 155
